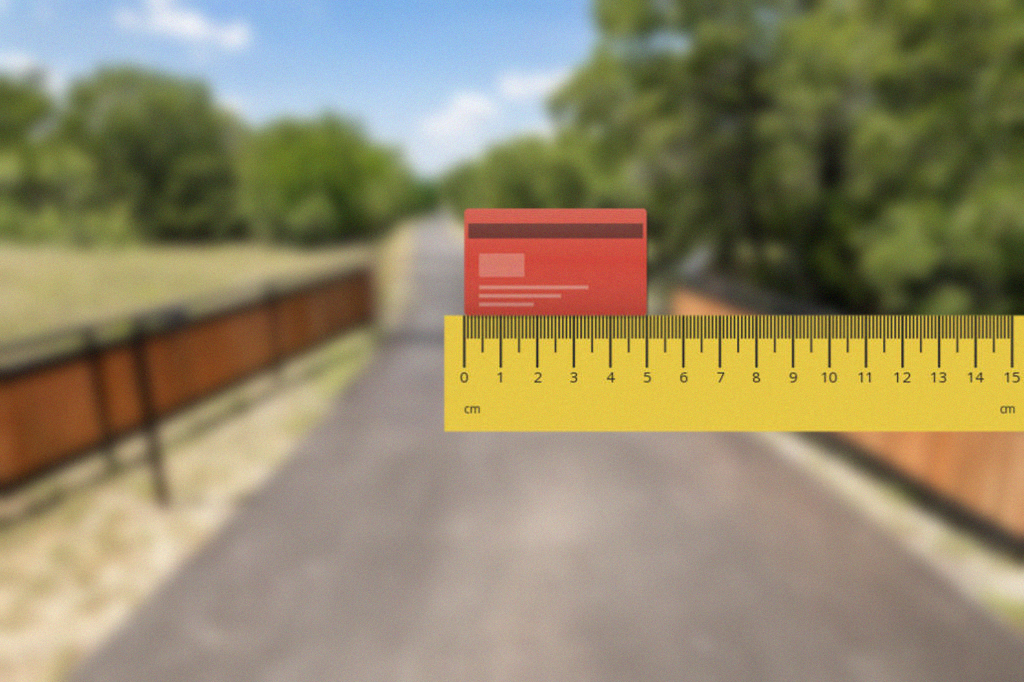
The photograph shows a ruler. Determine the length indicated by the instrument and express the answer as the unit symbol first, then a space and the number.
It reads cm 5
